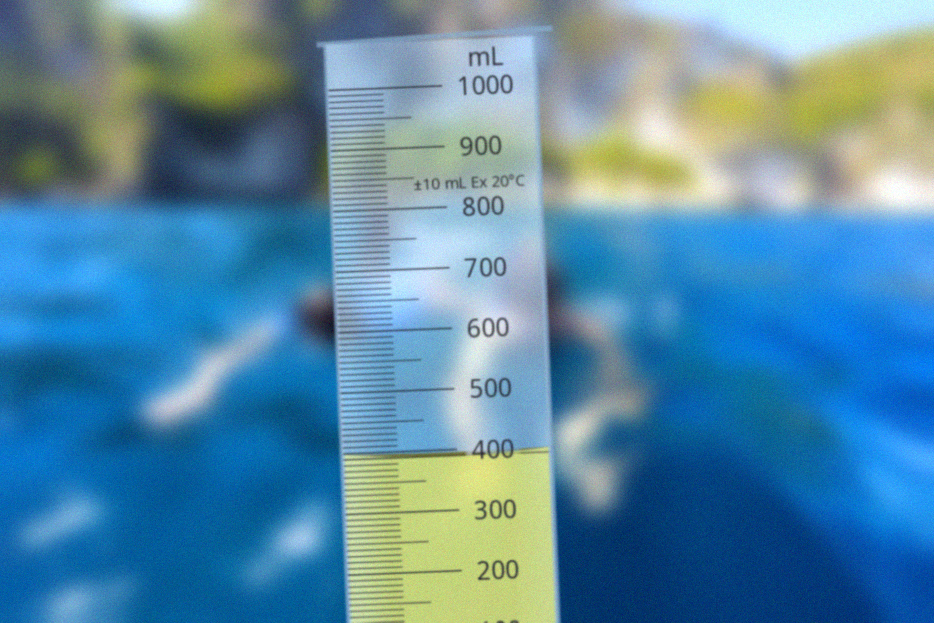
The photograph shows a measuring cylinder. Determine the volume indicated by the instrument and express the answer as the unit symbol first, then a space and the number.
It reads mL 390
